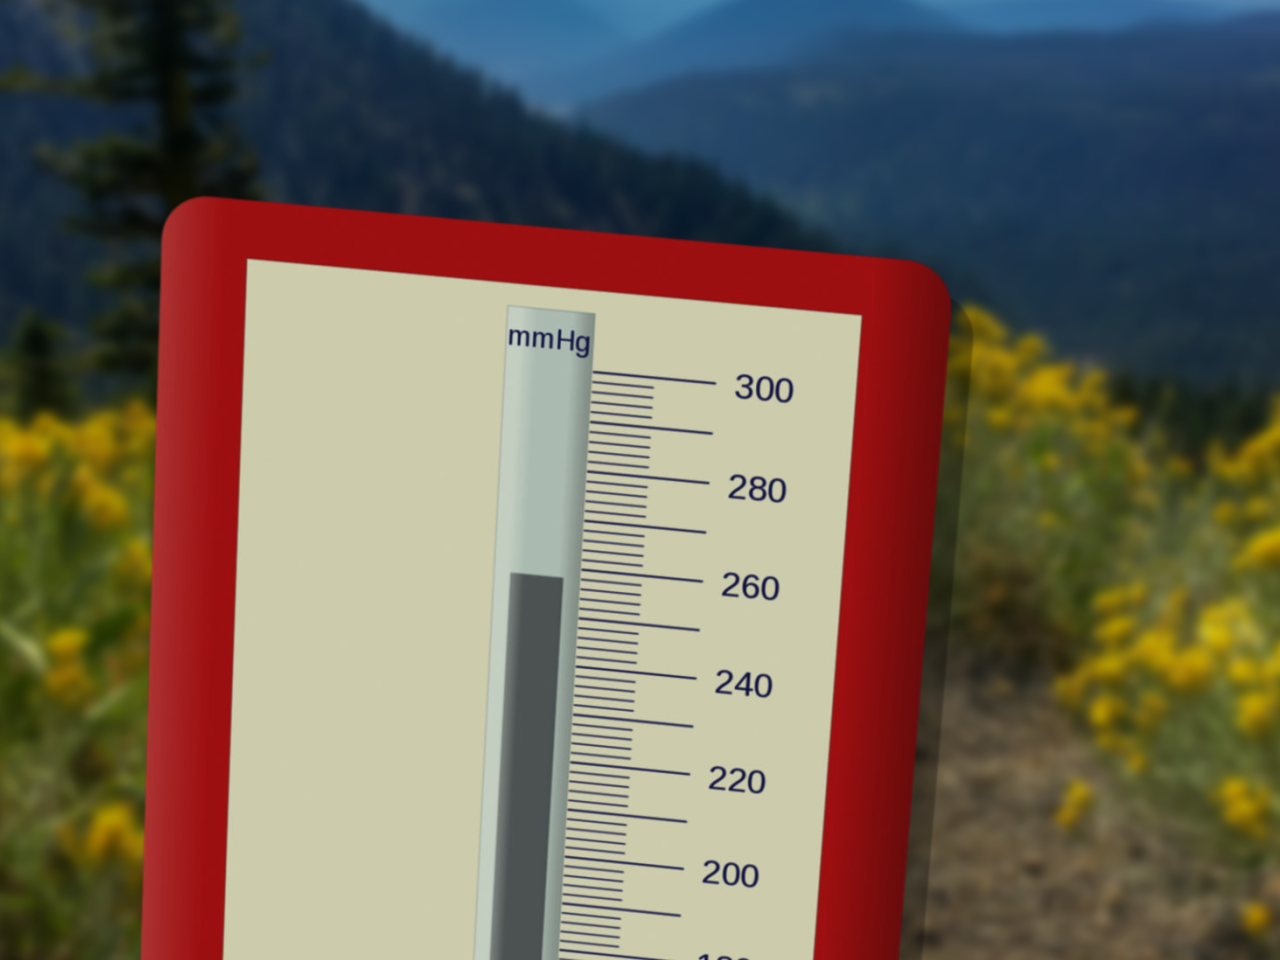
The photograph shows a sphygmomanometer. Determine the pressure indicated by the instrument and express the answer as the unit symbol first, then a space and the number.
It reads mmHg 258
